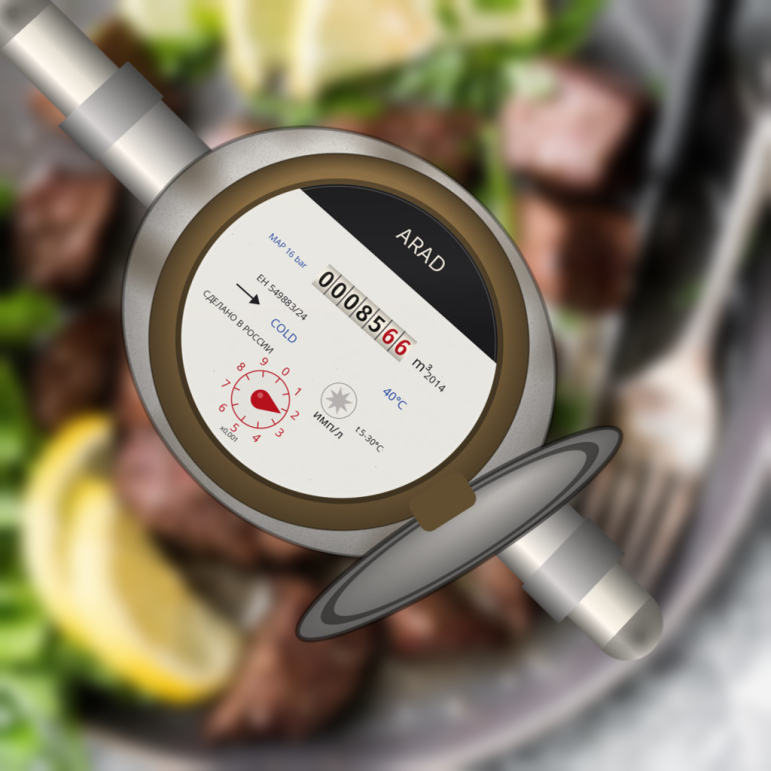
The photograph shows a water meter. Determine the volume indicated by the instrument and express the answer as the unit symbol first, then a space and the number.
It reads m³ 85.662
